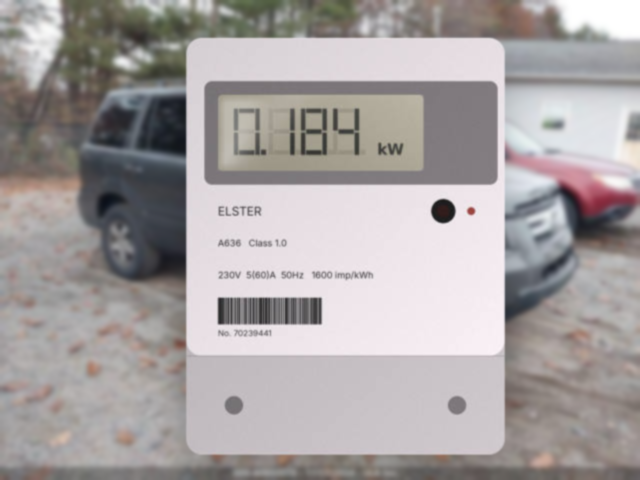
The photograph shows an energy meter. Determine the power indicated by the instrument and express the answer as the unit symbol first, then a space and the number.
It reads kW 0.184
